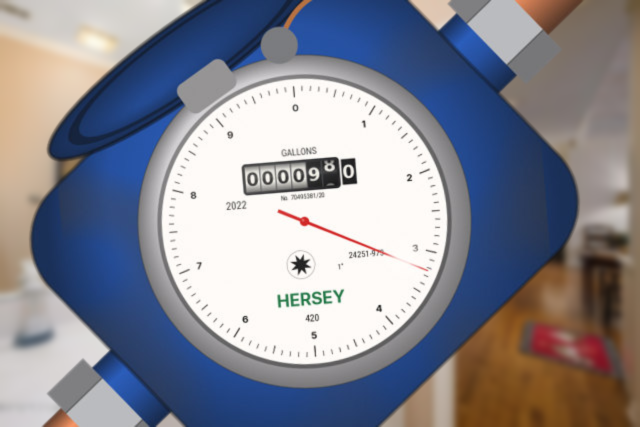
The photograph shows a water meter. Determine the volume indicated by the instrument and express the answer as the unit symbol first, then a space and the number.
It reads gal 983.2
